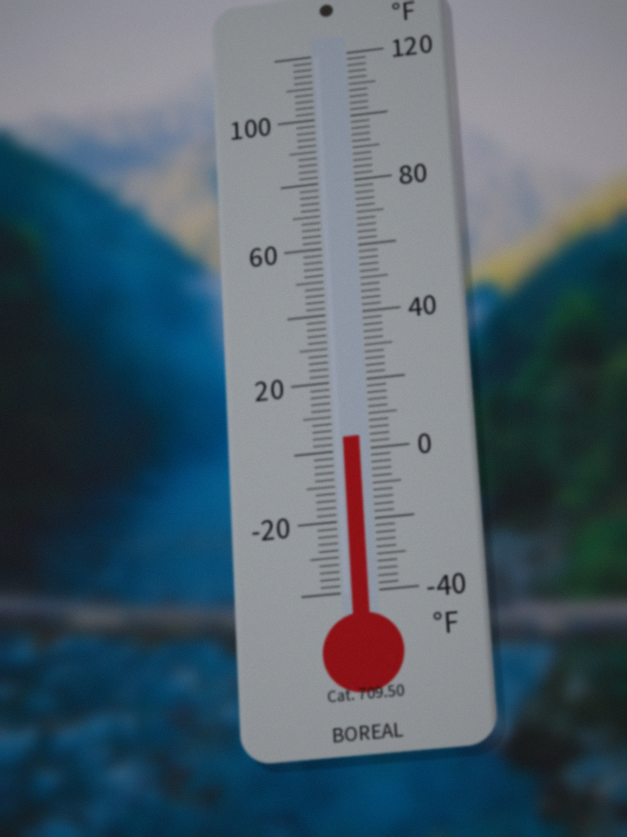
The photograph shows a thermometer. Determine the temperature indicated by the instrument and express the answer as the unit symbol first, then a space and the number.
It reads °F 4
